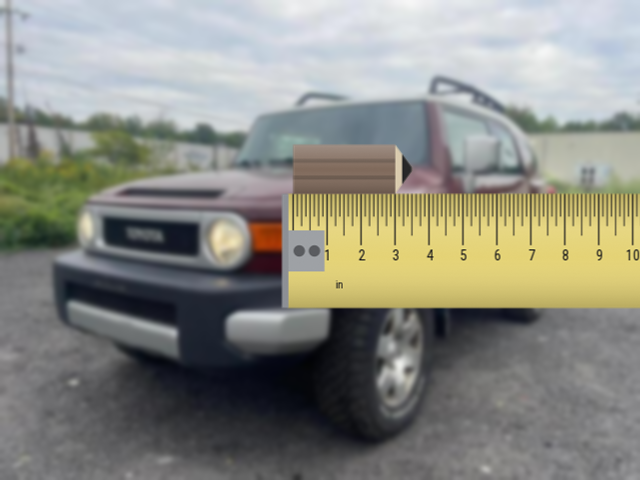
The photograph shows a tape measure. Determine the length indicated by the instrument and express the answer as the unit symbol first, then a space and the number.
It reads in 3.5
